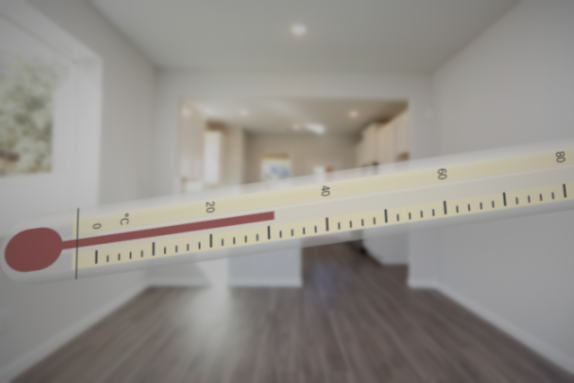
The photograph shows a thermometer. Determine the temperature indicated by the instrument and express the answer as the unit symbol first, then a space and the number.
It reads °C 31
